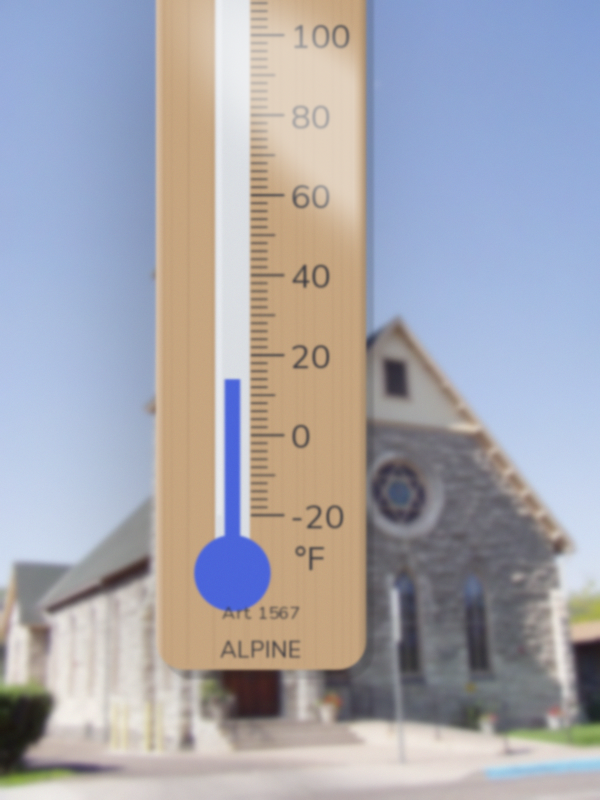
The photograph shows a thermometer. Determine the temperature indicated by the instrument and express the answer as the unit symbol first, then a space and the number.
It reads °F 14
